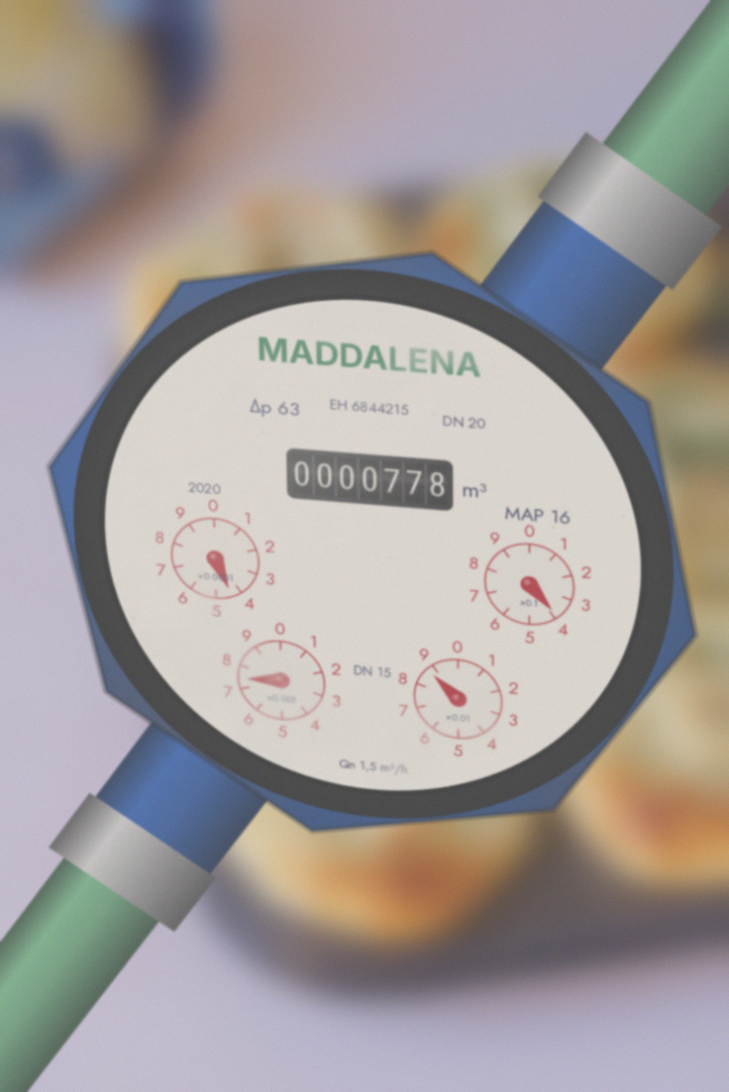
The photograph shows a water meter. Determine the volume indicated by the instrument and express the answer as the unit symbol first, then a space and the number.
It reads m³ 778.3874
